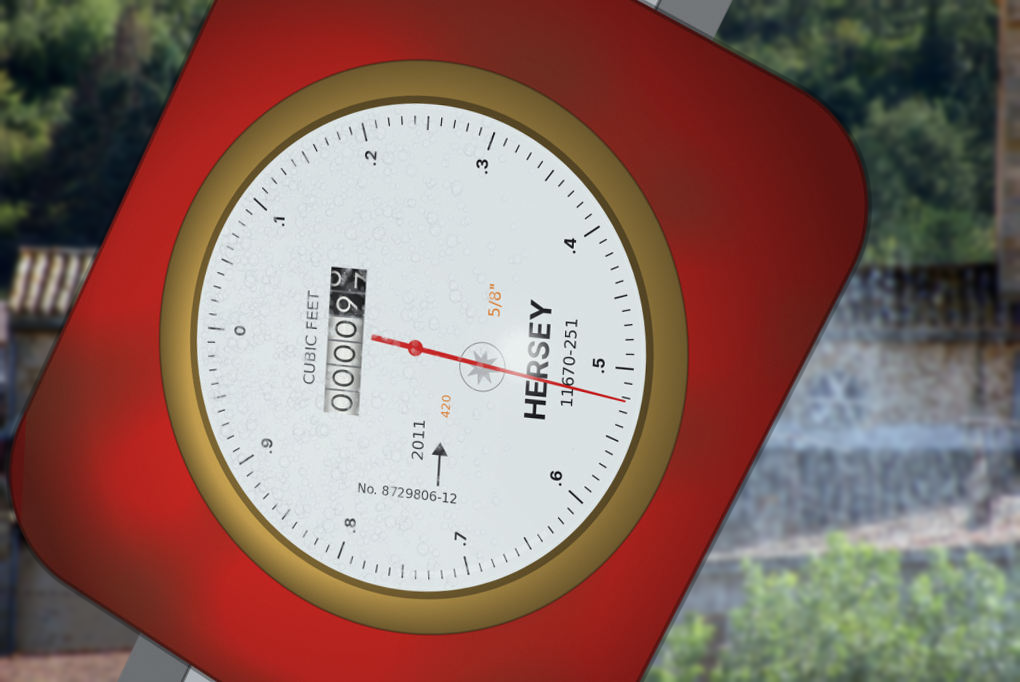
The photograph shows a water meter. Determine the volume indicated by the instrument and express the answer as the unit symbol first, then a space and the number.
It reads ft³ 96.52
